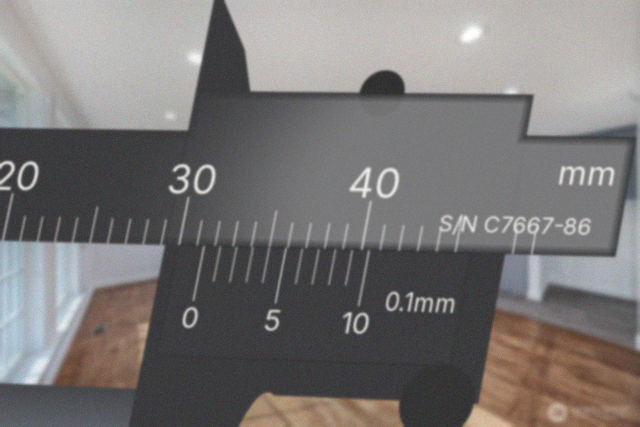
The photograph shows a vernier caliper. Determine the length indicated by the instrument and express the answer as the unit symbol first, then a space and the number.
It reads mm 31.4
